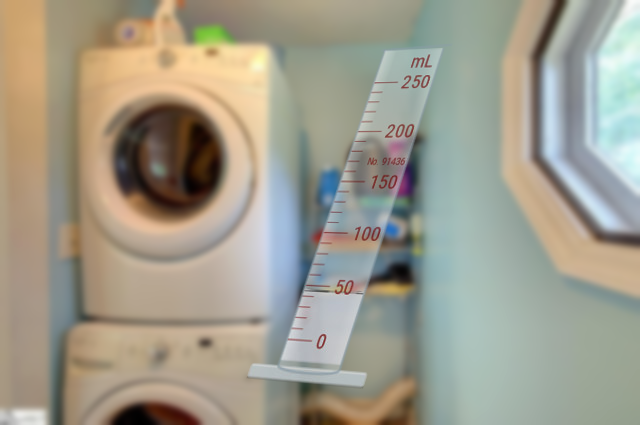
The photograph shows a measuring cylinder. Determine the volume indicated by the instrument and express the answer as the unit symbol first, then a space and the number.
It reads mL 45
